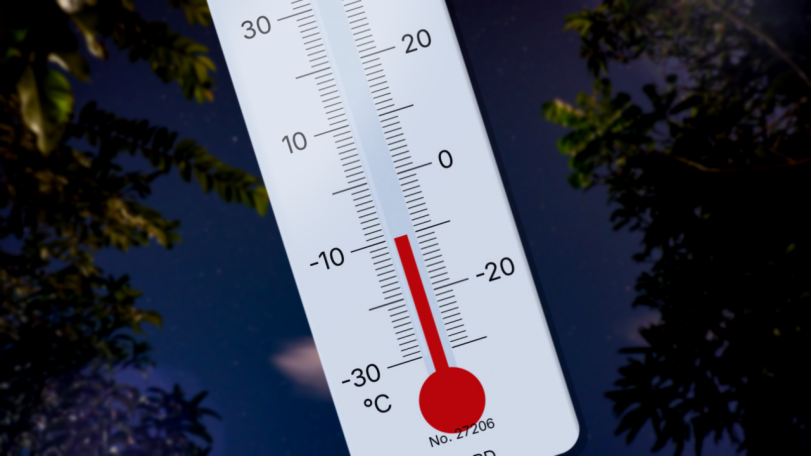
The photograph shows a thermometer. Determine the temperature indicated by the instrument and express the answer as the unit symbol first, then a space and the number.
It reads °C -10
